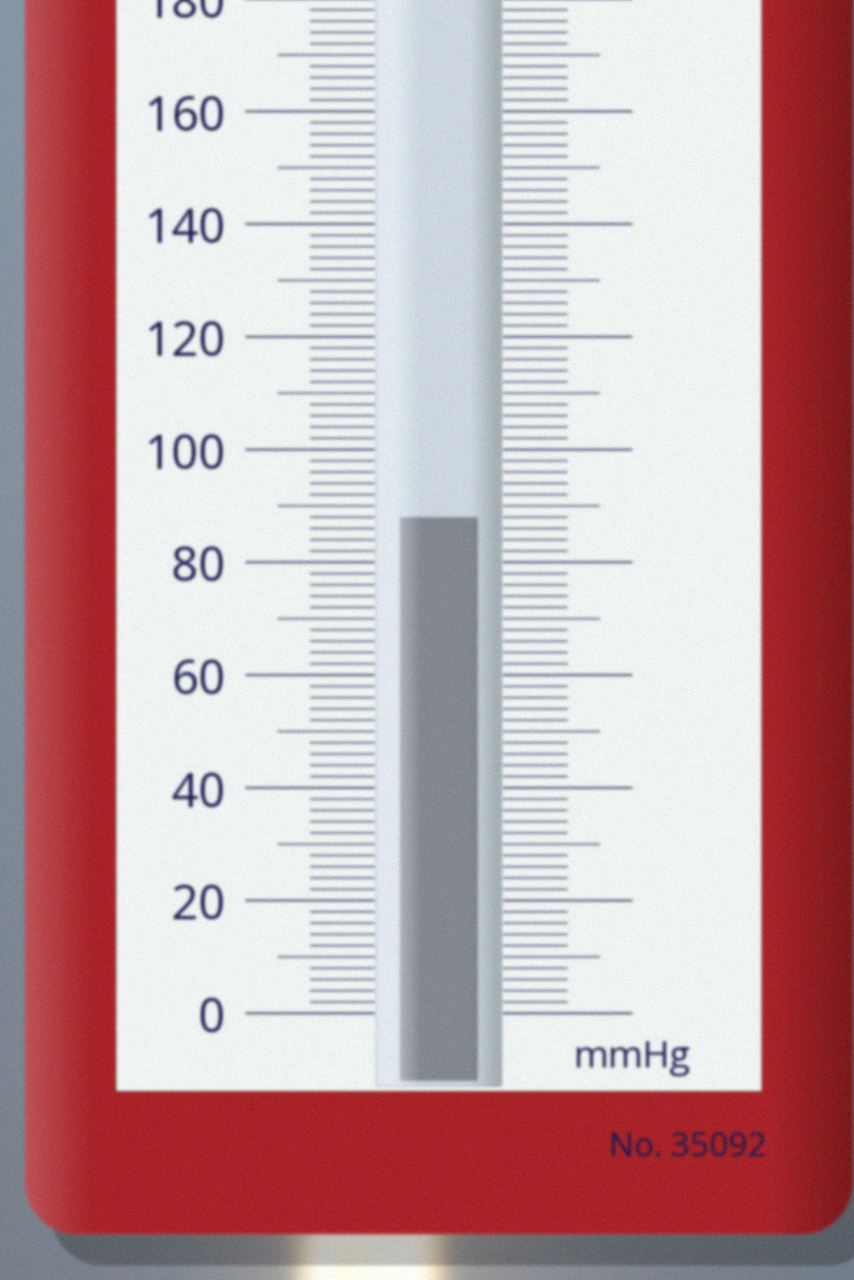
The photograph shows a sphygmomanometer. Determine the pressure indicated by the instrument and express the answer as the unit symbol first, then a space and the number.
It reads mmHg 88
